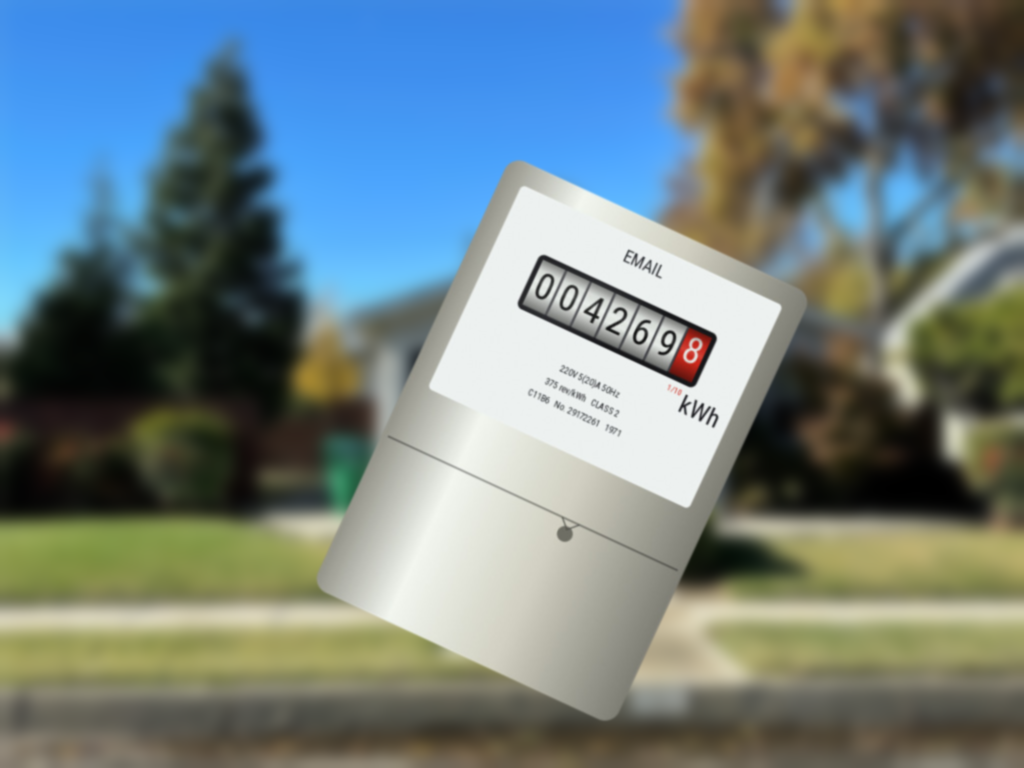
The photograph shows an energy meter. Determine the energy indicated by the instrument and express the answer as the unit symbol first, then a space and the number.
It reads kWh 4269.8
